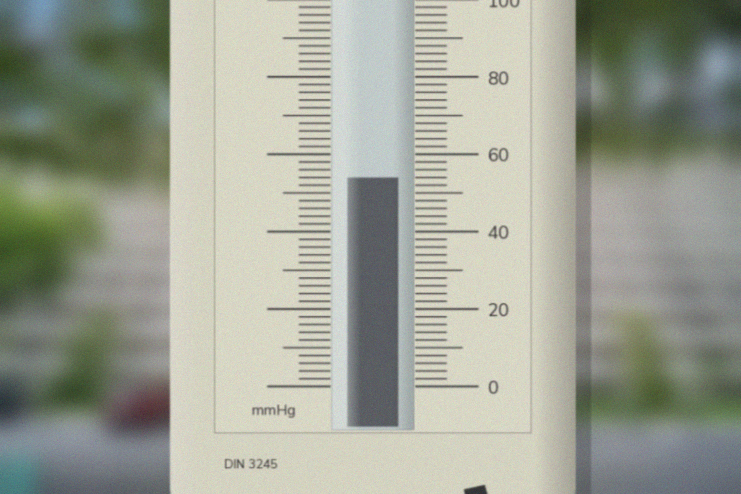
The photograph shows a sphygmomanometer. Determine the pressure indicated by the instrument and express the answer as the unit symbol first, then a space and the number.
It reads mmHg 54
